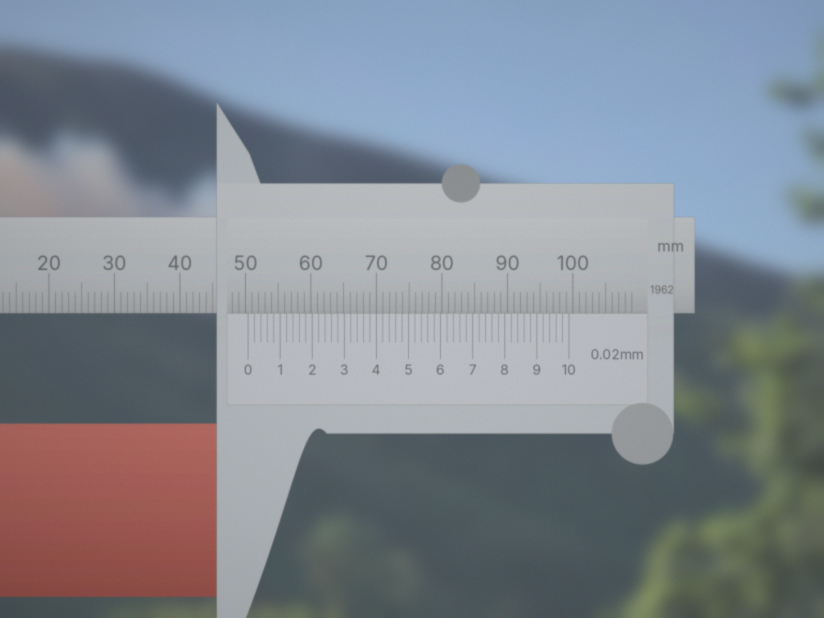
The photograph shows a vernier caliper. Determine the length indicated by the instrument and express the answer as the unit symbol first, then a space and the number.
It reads mm 50.4
